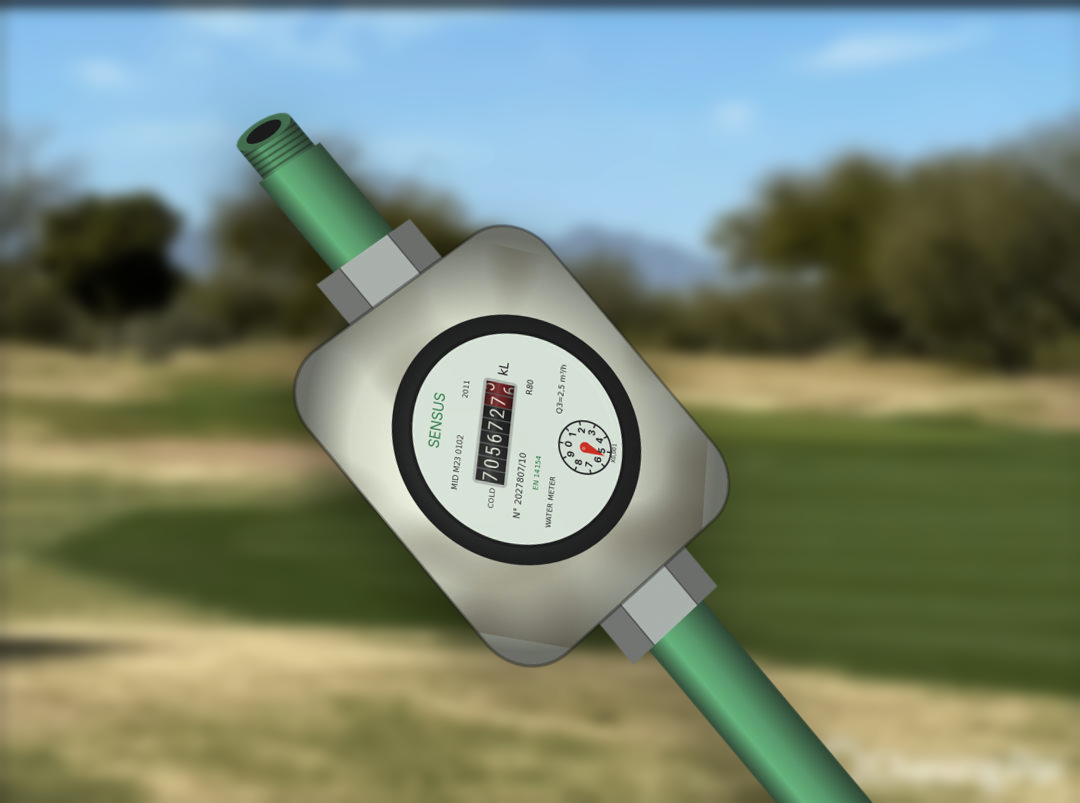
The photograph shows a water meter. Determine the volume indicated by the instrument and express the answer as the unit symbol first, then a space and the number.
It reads kL 705672.755
